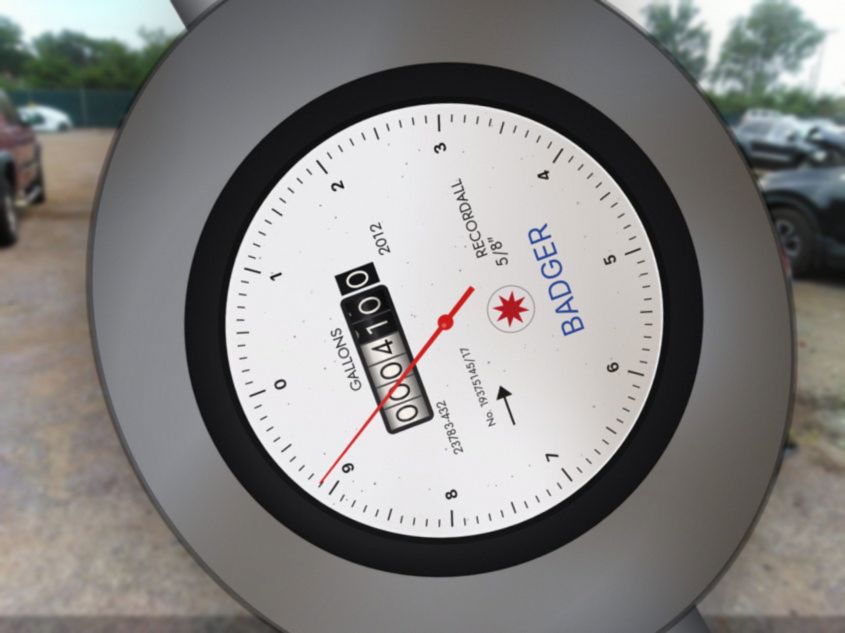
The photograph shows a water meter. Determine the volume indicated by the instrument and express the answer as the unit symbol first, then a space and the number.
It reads gal 4099.1
